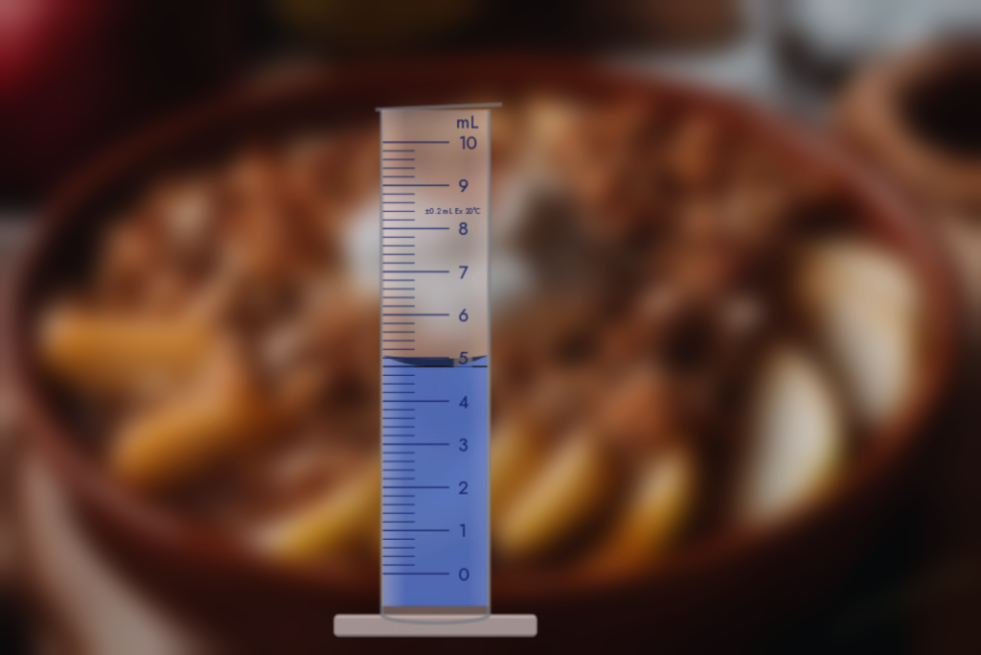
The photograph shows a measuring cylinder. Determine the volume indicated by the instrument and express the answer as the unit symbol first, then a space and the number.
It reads mL 4.8
